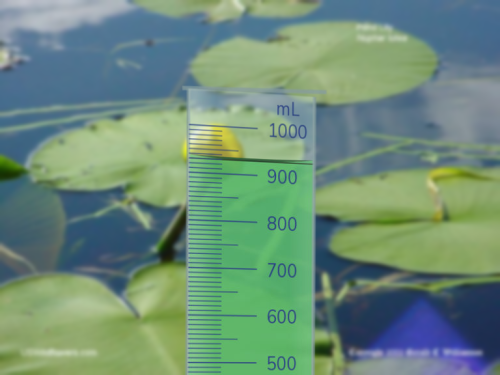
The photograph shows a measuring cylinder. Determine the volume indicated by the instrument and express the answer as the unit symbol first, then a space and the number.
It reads mL 930
